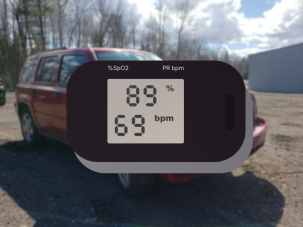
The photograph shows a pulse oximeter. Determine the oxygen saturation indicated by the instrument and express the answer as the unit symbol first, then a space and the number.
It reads % 89
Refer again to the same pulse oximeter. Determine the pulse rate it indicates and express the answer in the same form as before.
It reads bpm 69
